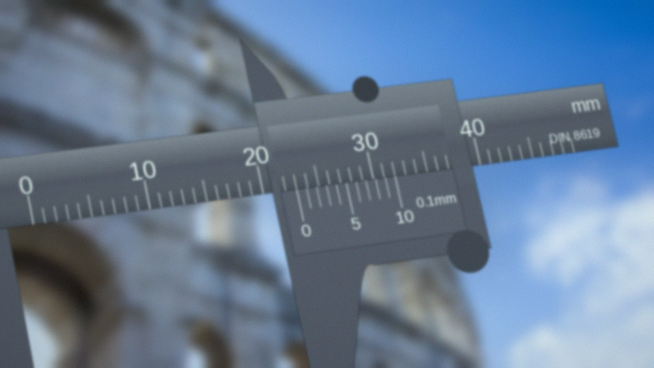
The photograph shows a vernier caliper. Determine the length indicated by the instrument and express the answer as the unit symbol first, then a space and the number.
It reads mm 23.0
